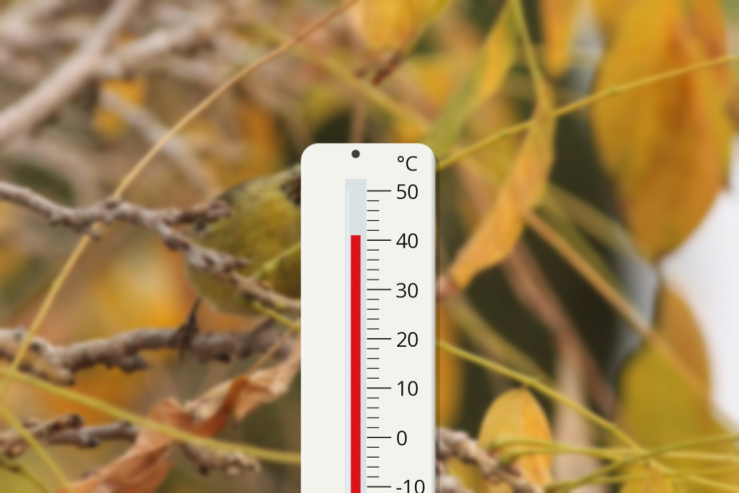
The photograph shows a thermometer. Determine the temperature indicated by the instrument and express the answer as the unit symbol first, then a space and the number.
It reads °C 41
